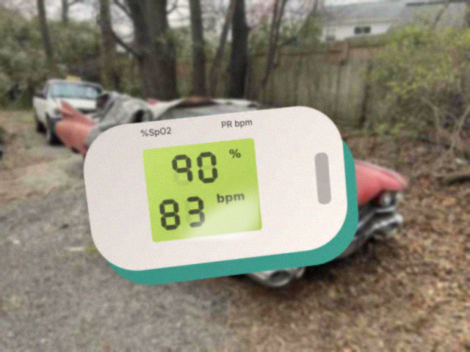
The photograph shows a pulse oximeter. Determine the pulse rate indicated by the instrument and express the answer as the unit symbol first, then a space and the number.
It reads bpm 83
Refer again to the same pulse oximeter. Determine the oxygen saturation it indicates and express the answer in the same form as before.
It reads % 90
